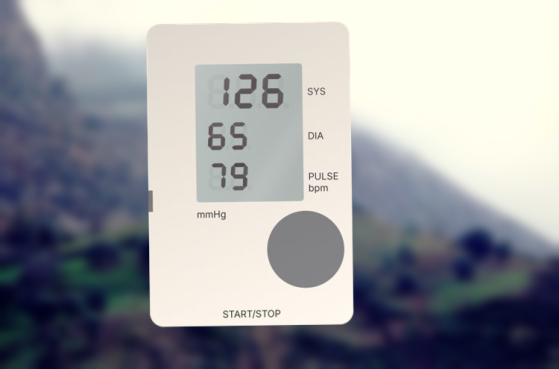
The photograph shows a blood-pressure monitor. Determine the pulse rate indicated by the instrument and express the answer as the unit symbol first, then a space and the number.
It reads bpm 79
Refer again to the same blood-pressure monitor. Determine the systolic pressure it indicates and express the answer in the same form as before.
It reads mmHg 126
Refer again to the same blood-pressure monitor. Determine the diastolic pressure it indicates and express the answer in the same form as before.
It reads mmHg 65
